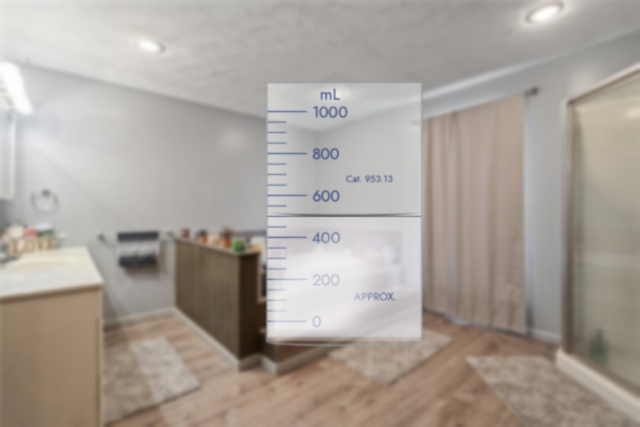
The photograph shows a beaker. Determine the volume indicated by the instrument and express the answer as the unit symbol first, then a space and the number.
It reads mL 500
